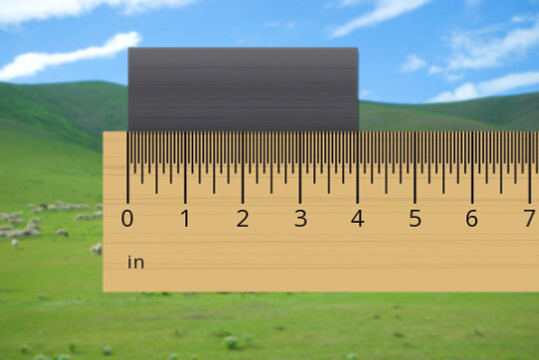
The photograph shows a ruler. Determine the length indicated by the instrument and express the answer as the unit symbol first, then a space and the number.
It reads in 4
